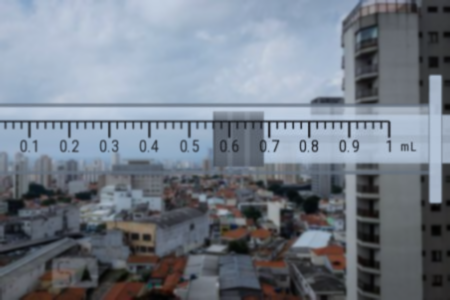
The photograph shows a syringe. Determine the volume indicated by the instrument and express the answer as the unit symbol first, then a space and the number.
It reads mL 0.56
